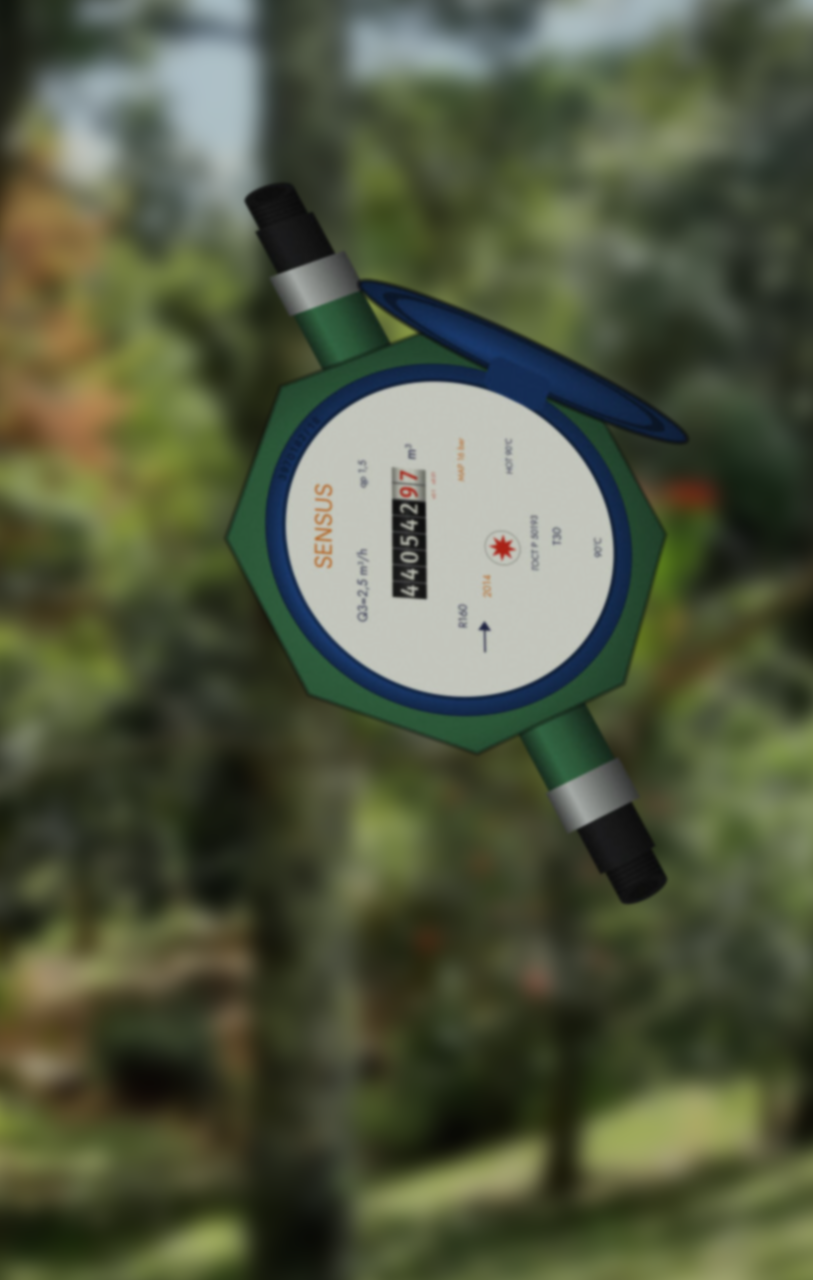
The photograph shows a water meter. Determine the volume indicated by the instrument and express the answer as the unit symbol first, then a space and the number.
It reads m³ 440542.97
